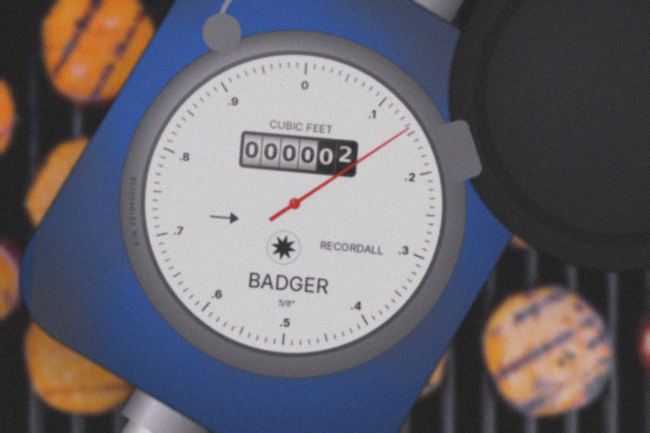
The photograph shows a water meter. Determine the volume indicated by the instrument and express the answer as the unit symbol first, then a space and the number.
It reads ft³ 2.14
